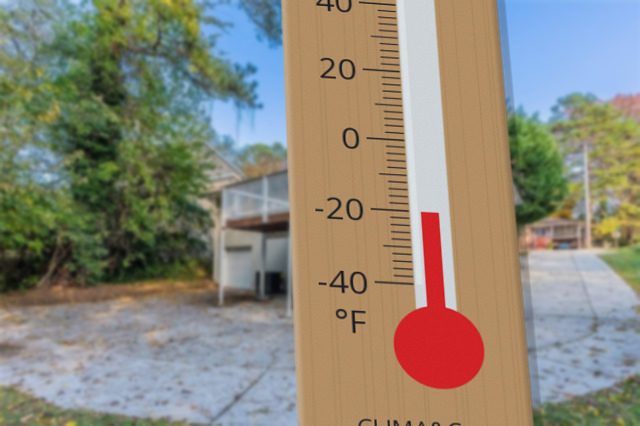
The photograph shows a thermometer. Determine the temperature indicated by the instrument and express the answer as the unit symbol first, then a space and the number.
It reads °F -20
